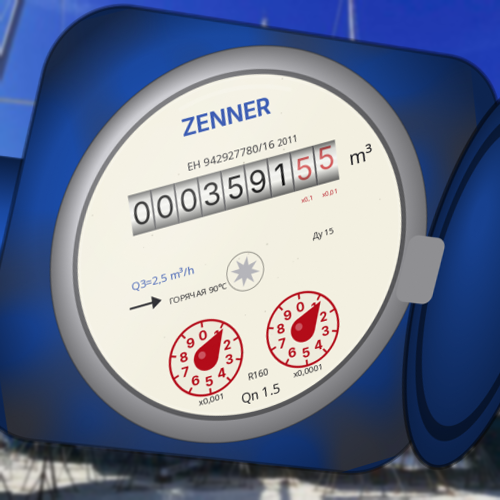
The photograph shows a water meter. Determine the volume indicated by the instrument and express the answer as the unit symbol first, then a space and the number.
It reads m³ 3591.5511
